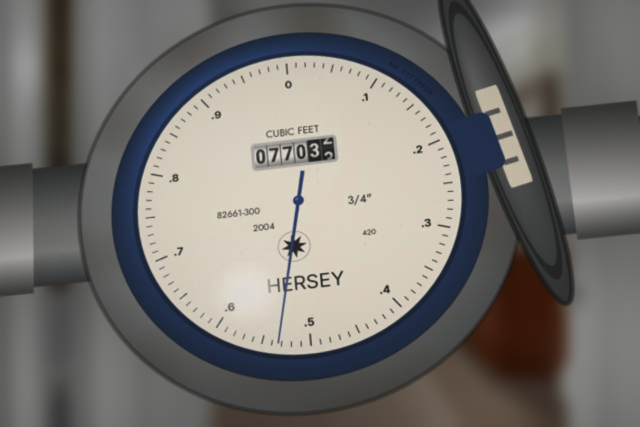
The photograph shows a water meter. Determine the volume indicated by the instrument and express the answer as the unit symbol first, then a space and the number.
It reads ft³ 77032.53
